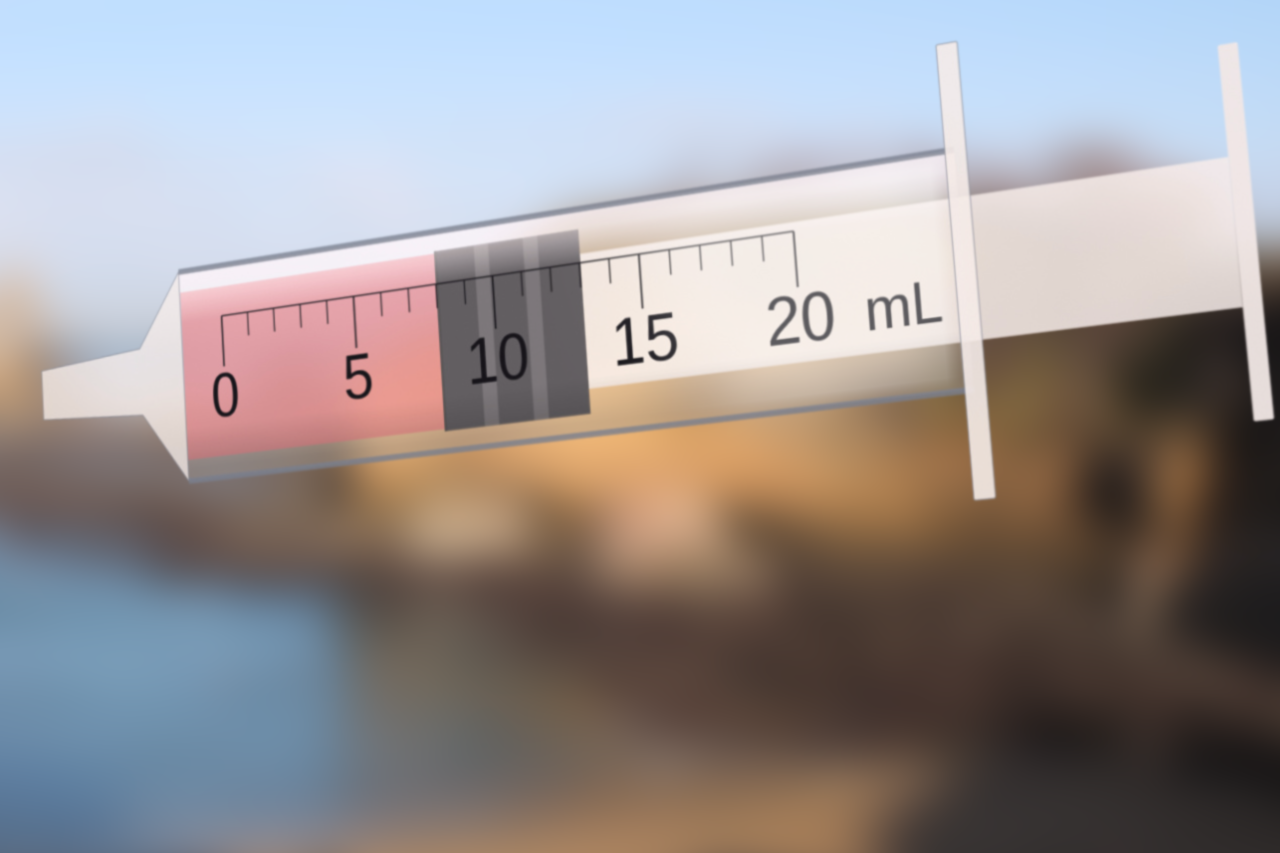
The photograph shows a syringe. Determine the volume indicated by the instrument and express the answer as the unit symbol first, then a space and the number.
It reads mL 8
